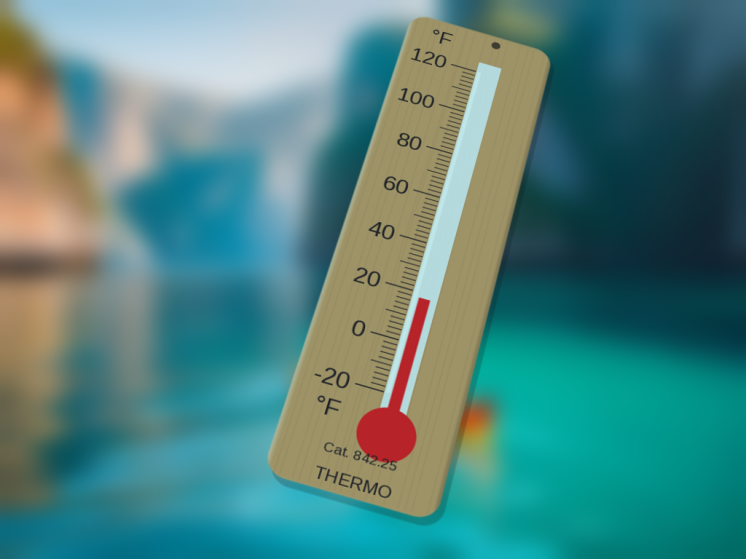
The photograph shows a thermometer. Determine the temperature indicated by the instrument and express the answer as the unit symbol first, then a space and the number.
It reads °F 18
